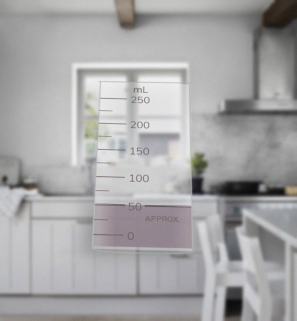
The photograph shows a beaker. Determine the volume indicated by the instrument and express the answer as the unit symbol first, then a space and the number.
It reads mL 50
